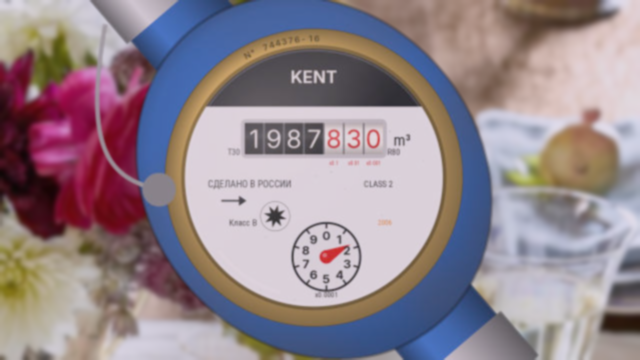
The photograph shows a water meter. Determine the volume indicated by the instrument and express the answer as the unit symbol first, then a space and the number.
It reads m³ 1987.8301
